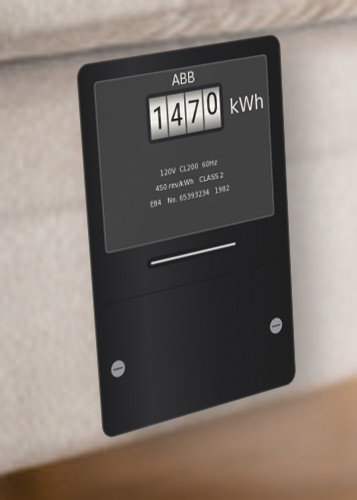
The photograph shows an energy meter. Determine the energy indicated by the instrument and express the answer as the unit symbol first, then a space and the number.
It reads kWh 1470
